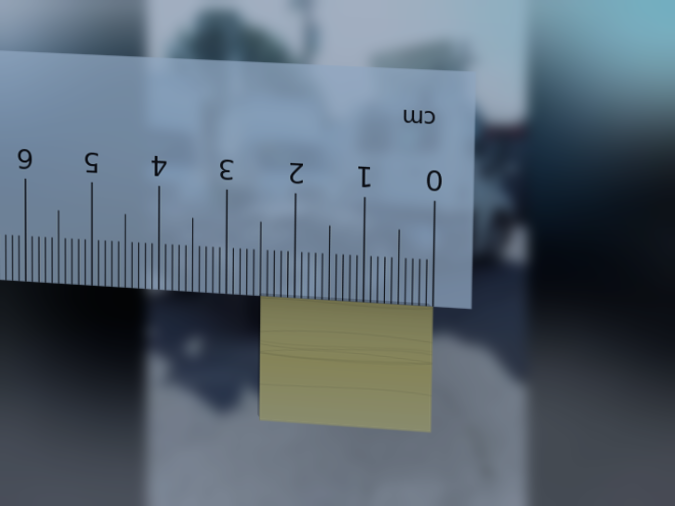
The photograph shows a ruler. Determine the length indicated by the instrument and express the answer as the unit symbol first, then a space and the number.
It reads cm 2.5
